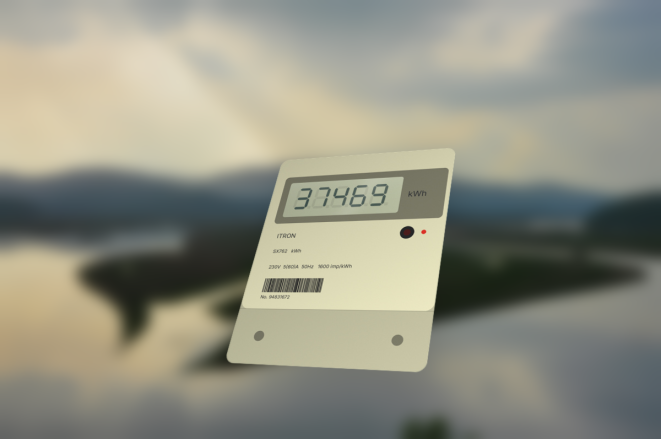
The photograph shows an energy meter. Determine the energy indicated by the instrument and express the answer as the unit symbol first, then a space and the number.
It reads kWh 37469
